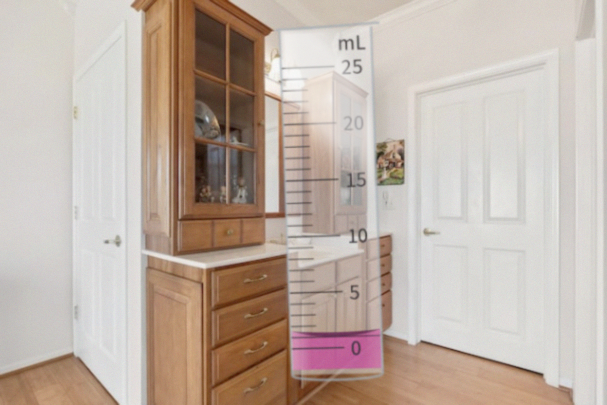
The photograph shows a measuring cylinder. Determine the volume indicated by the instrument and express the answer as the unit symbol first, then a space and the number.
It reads mL 1
